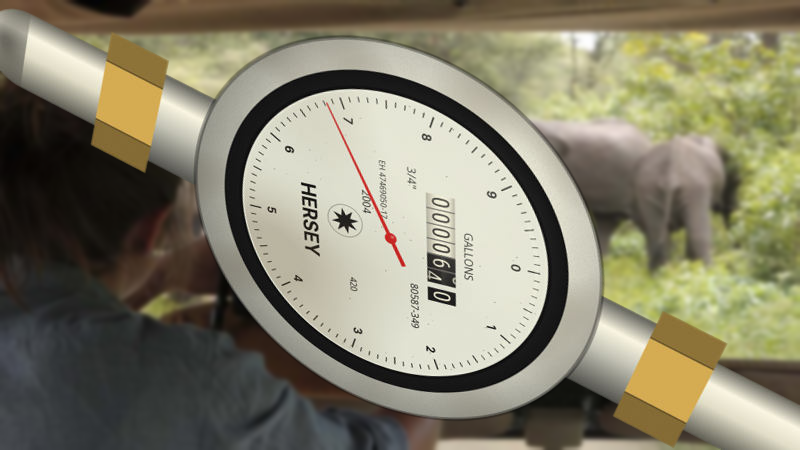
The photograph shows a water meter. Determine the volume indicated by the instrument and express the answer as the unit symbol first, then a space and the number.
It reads gal 636.8
